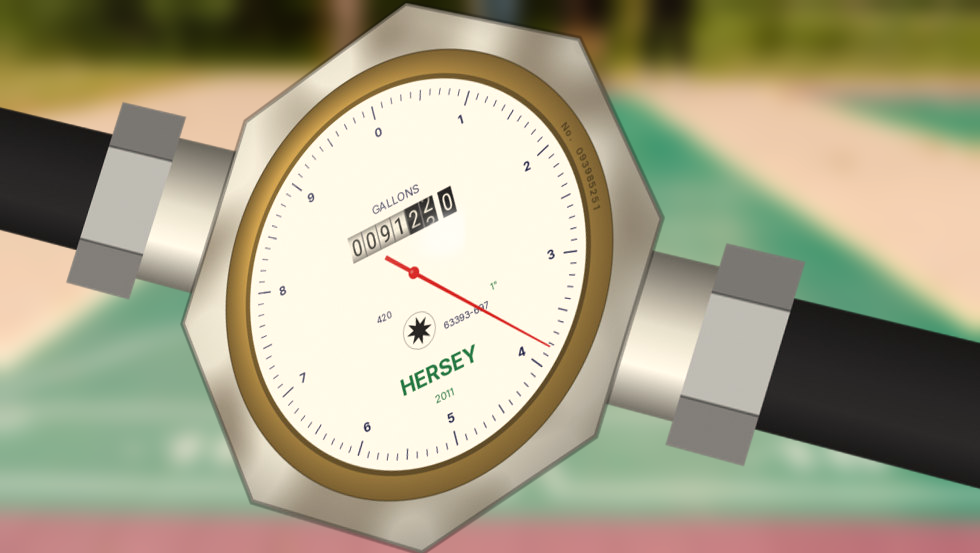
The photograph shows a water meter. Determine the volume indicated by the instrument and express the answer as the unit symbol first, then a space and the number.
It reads gal 91223.8
